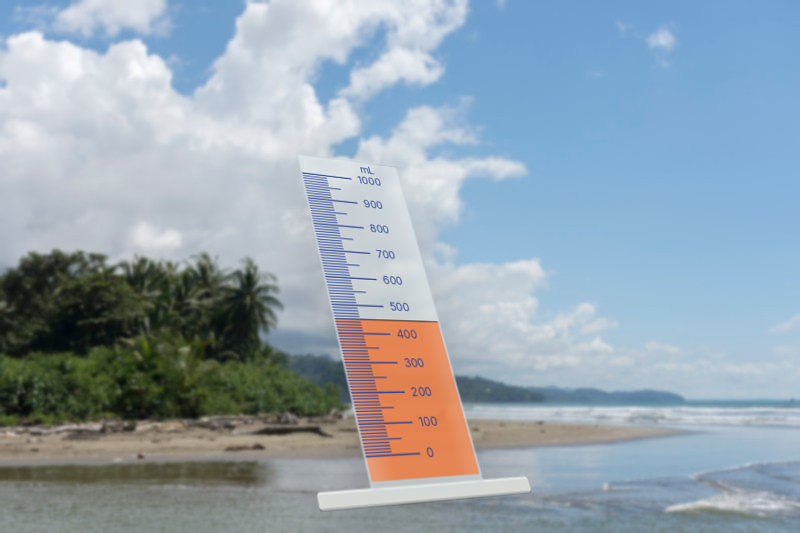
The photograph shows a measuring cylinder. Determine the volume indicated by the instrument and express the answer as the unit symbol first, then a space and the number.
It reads mL 450
